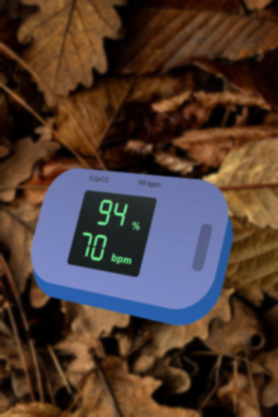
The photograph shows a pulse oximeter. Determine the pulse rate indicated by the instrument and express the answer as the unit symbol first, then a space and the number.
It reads bpm 70
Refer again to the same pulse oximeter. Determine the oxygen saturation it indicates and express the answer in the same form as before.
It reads % 94
